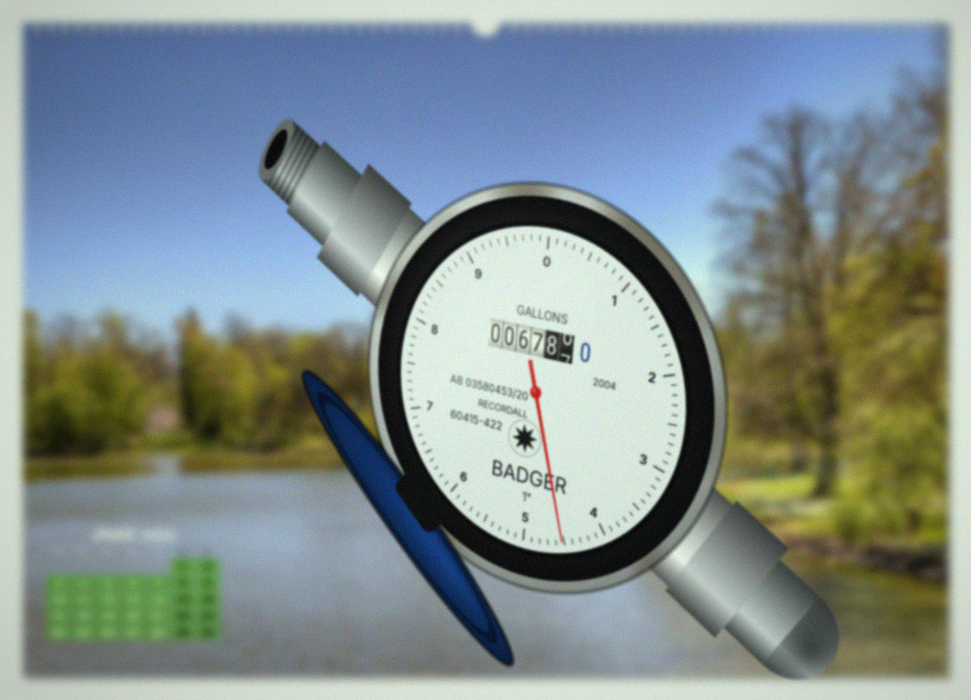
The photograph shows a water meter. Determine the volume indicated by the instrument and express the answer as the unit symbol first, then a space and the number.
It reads gal 67864.5
